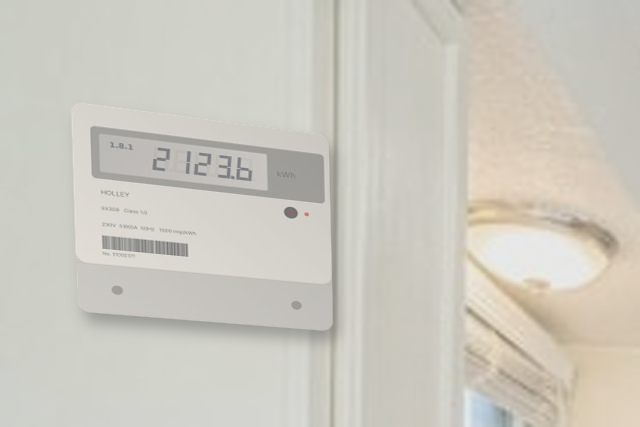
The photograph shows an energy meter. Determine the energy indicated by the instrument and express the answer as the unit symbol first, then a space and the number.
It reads kWh 2123.6
